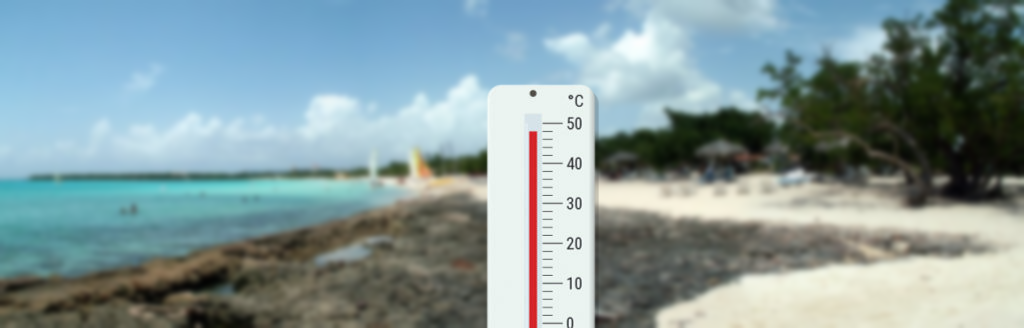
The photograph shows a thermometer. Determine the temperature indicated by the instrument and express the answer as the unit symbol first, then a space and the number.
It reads °C 48
